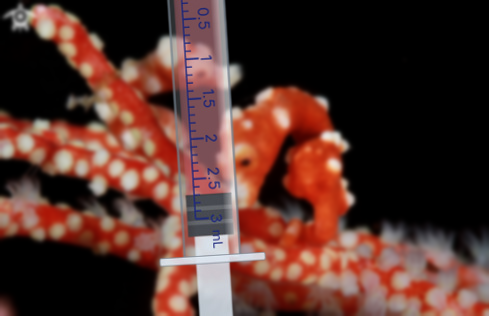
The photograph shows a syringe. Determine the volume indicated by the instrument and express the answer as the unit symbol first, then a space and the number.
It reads mL 2.7
